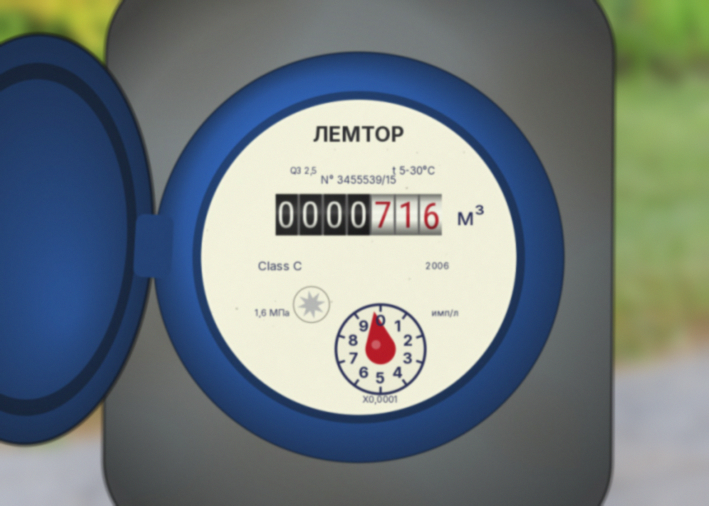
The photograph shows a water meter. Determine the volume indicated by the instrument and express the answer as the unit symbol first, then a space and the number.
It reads m³ 0.7159
